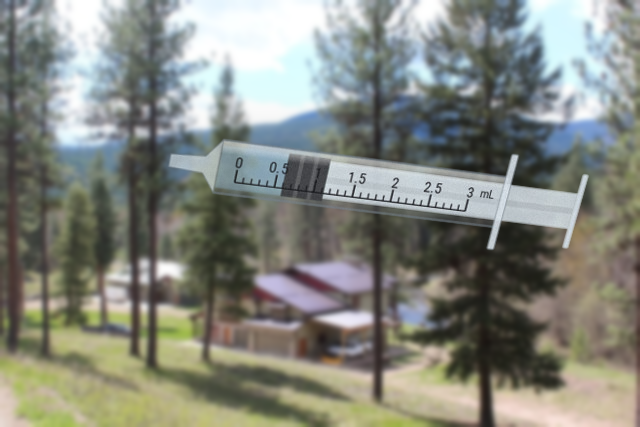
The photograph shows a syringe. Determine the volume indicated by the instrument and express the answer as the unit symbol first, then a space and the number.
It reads mL 0.6
